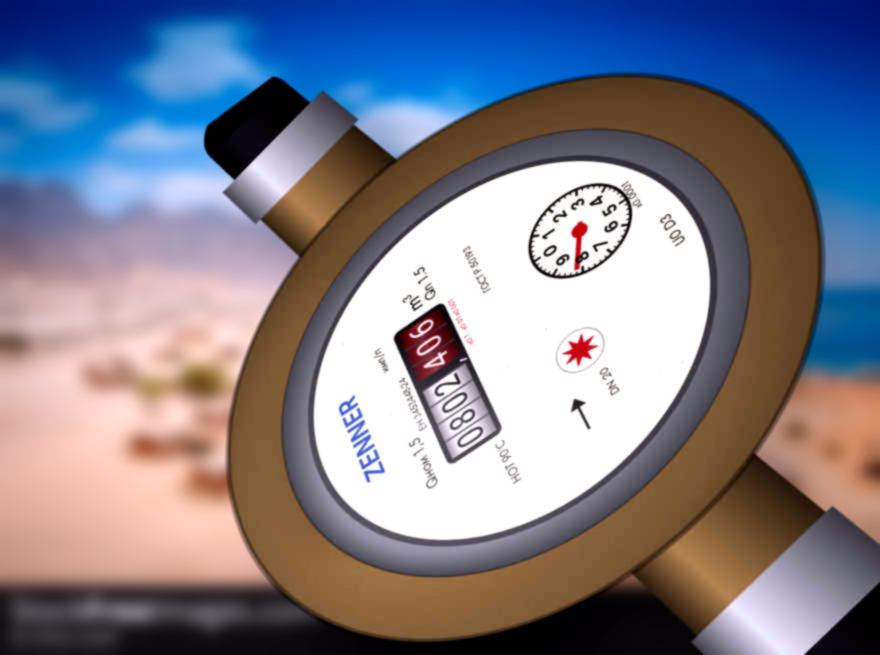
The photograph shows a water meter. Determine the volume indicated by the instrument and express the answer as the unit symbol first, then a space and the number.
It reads m³ 802.4068
